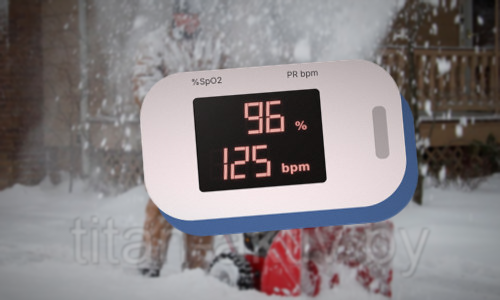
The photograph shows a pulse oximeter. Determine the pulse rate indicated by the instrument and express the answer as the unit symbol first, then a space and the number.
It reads bpm 125
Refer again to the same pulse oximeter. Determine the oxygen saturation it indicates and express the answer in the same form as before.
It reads % 96
